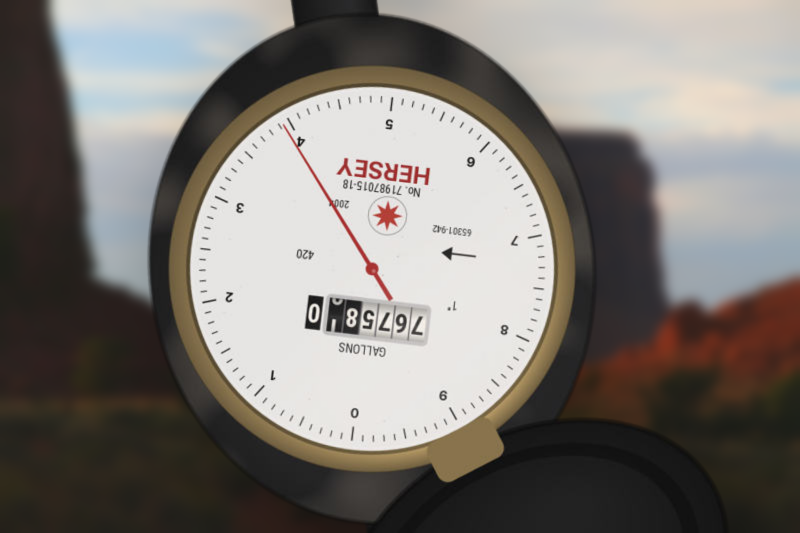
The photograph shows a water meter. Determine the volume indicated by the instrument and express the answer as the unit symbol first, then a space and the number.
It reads gal 7675813.9
